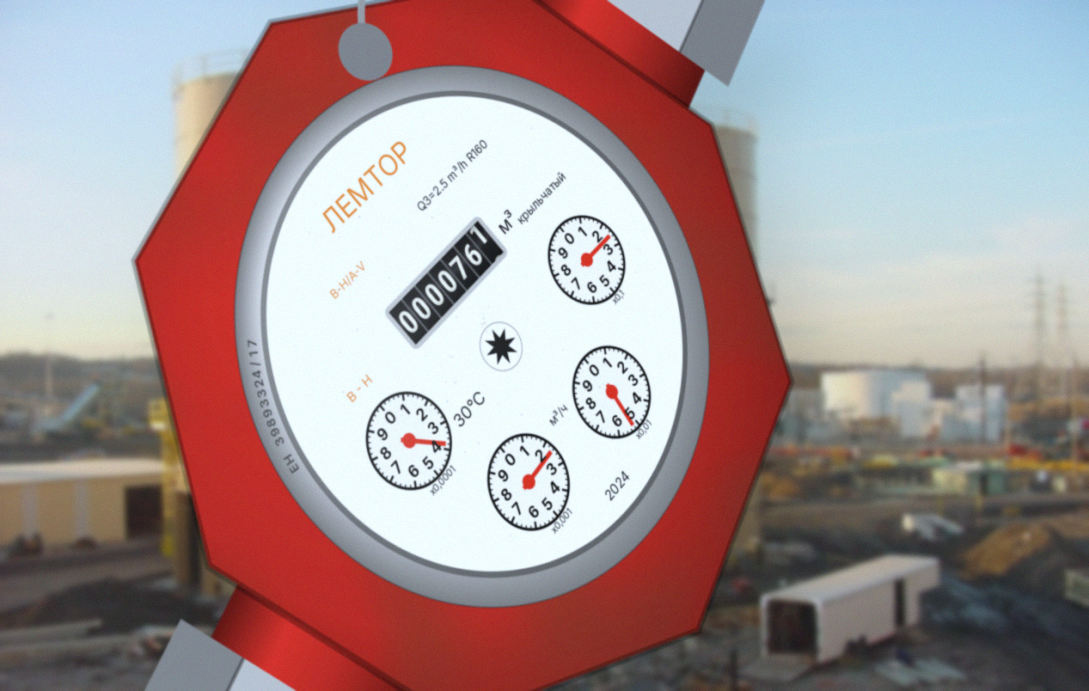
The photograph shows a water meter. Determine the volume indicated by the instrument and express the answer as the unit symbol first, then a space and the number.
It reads m³ 761.2523
